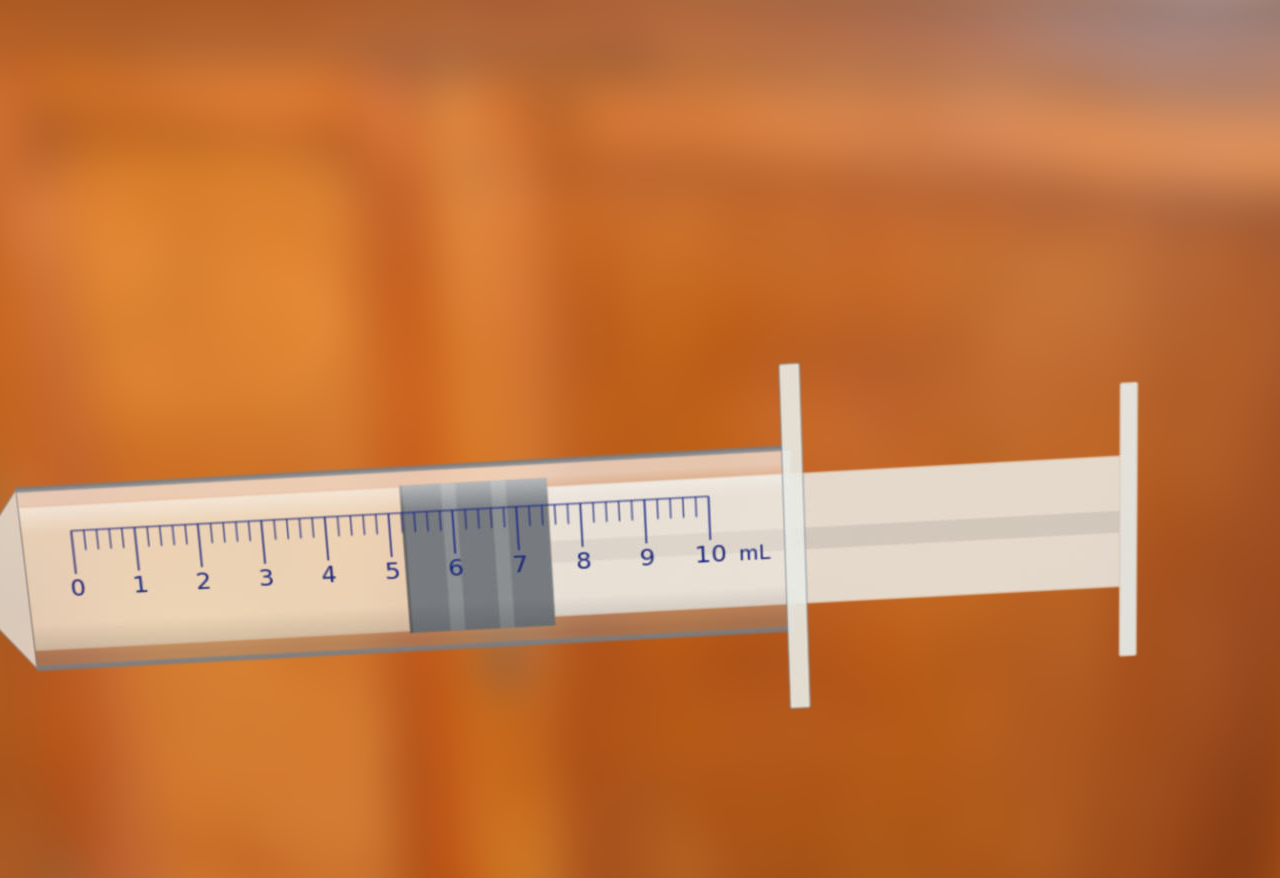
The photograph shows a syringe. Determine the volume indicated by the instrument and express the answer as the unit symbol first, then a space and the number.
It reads mL 5.2
